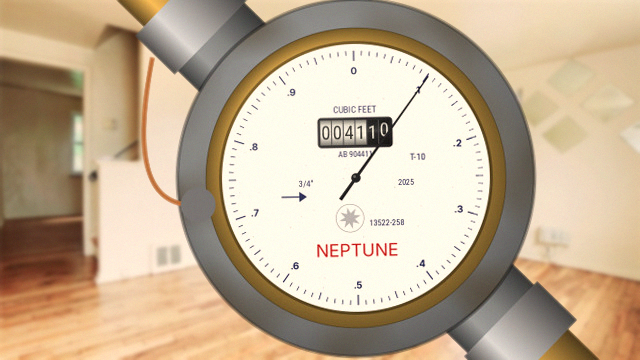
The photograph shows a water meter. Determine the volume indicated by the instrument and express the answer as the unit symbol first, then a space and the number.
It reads ft³ 4110.10
